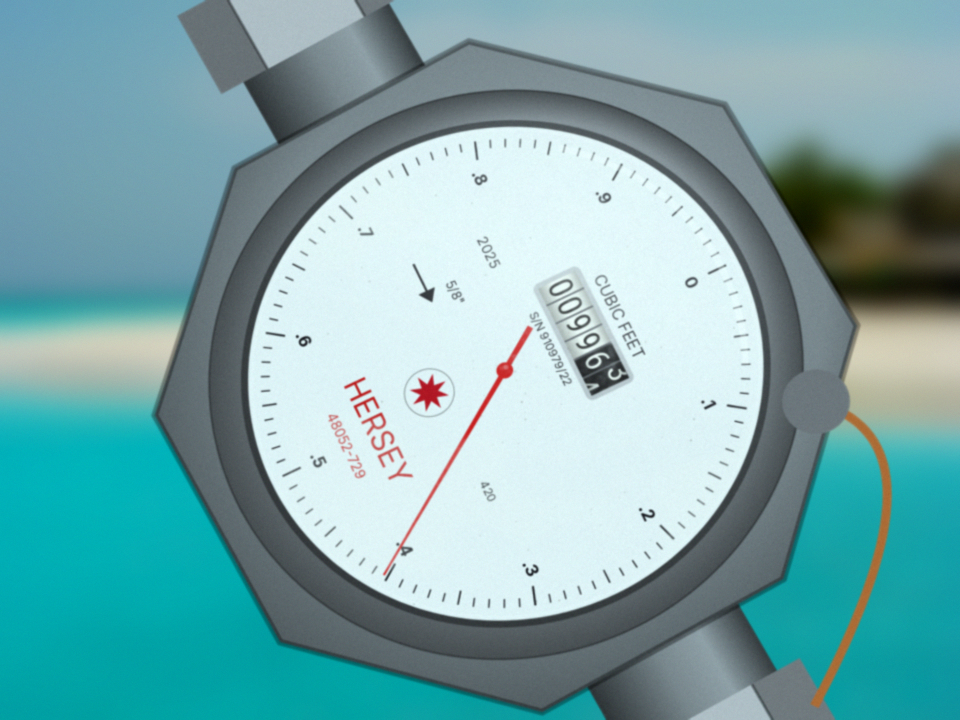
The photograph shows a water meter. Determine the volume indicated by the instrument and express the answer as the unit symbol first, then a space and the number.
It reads ft³ 9963.40
